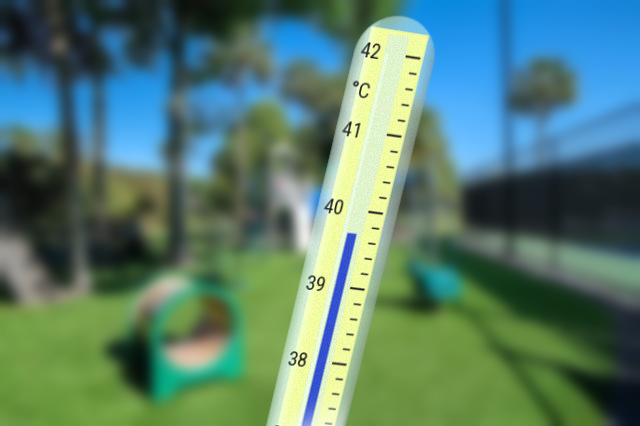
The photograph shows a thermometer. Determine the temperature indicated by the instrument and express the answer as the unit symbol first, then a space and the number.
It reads °C 39.7
